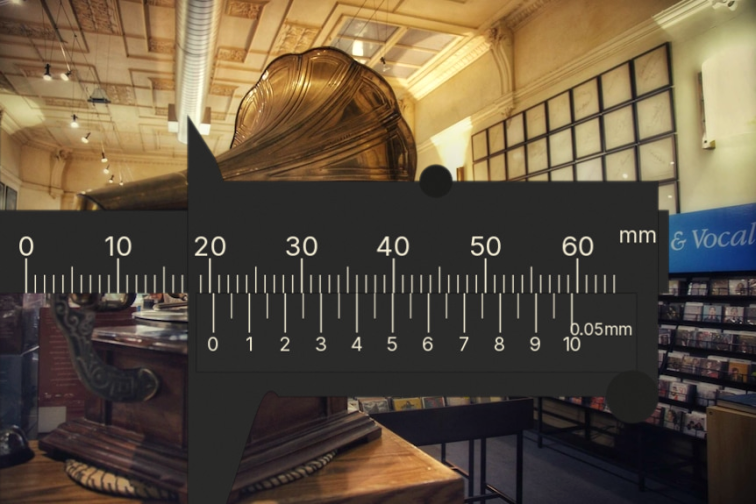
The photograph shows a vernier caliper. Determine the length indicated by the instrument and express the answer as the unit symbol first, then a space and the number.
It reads mm 20.4
